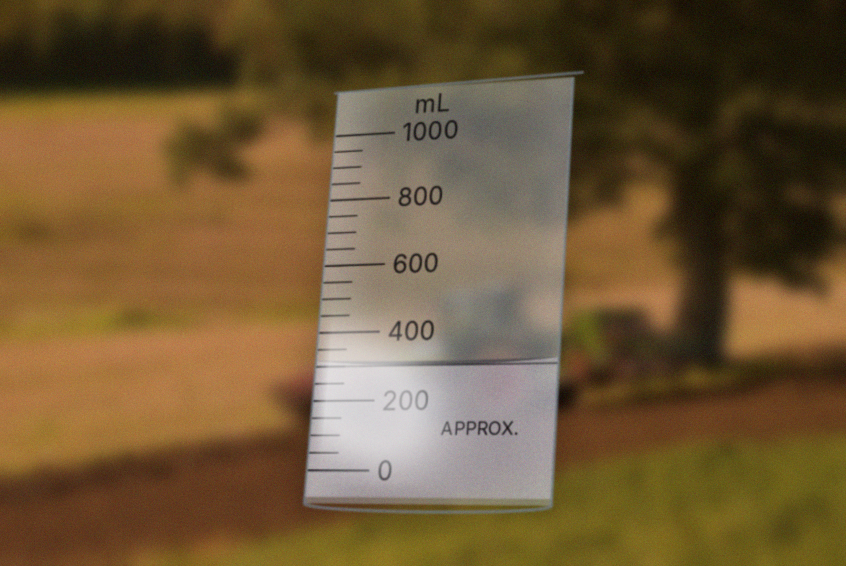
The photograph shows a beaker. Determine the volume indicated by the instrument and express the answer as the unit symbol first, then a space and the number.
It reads mL 300
